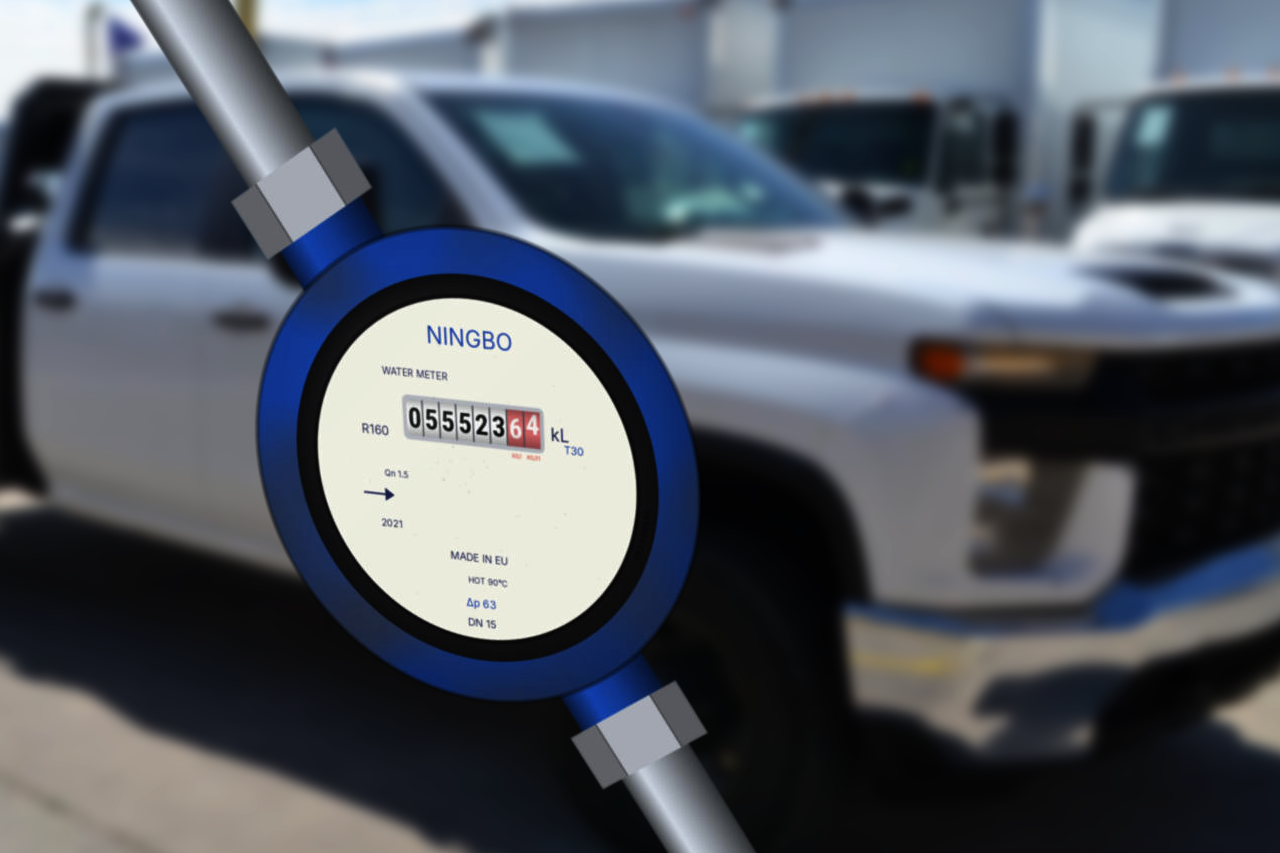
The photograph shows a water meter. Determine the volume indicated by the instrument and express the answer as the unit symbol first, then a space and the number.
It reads kL 55523.64
